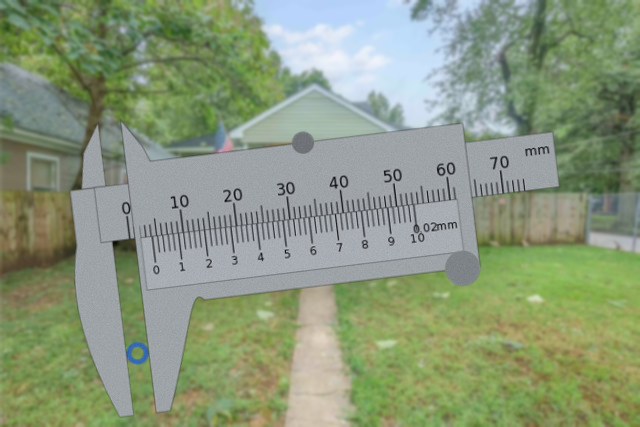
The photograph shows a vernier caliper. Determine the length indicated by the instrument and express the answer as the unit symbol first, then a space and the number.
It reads mm 4.2
